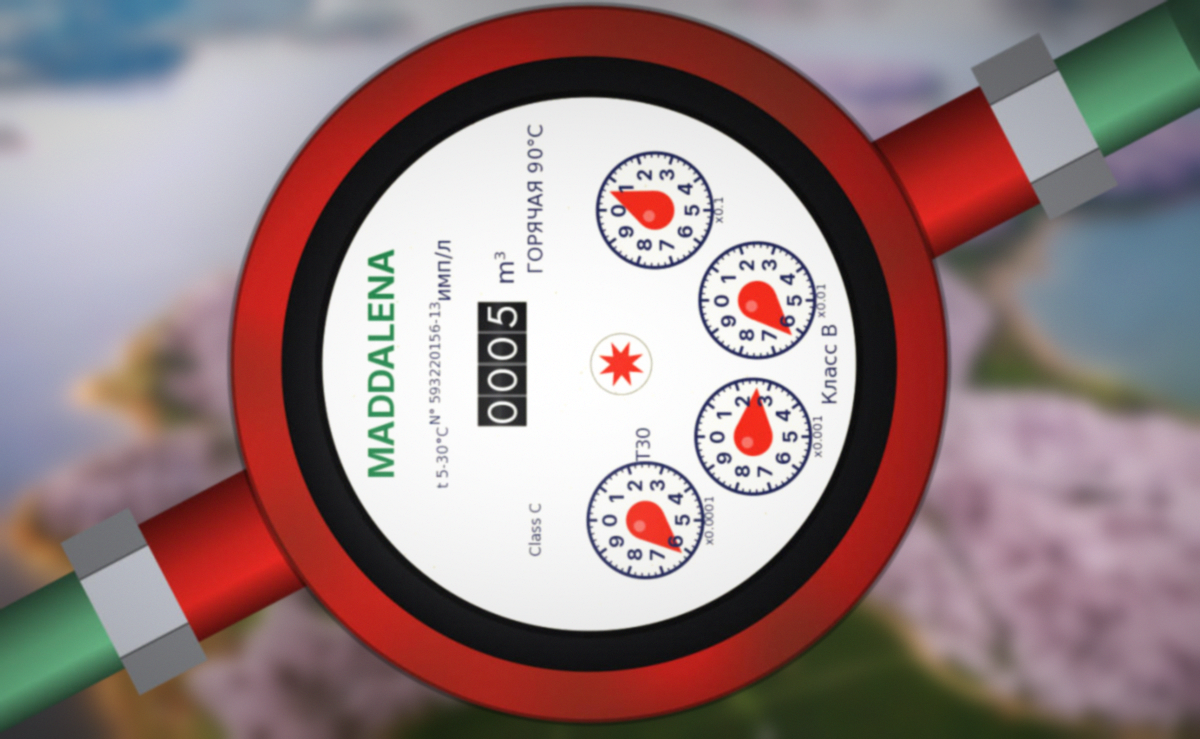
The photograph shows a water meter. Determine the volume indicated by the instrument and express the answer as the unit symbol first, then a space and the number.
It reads m³ 5.0626
